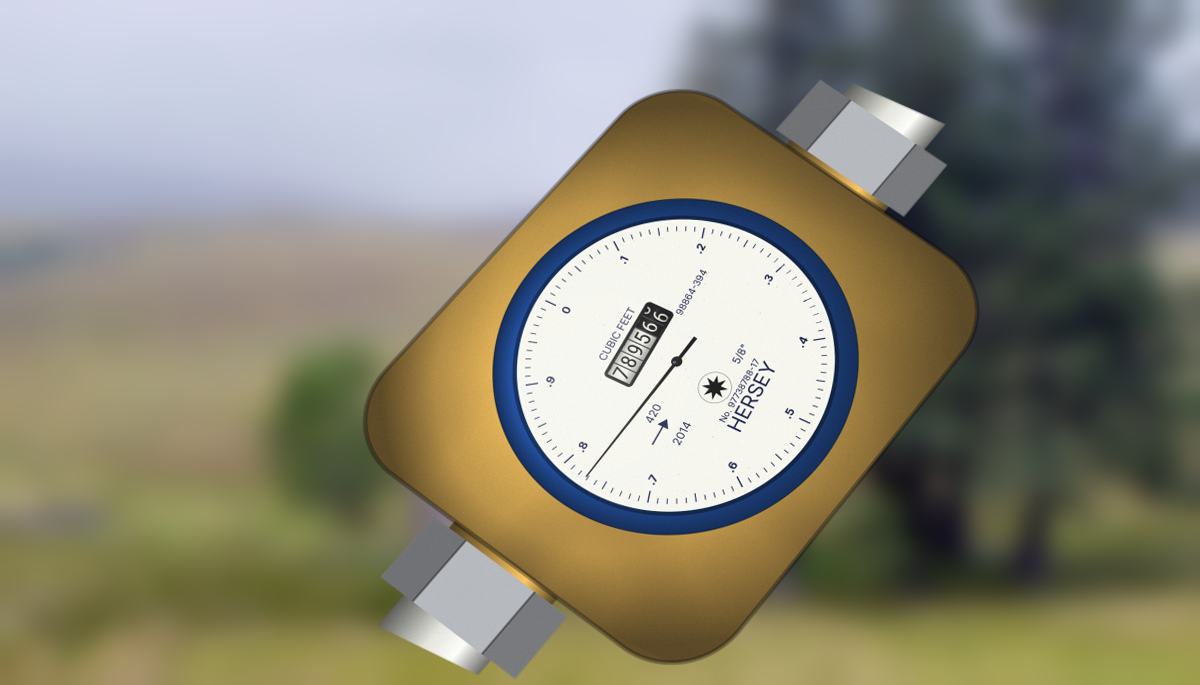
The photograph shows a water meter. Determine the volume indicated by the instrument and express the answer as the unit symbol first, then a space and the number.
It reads ft³ 789565.77
